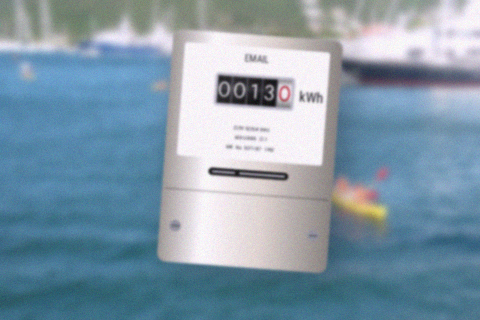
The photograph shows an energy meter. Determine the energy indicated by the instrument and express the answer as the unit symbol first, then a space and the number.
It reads kWh 13.0
